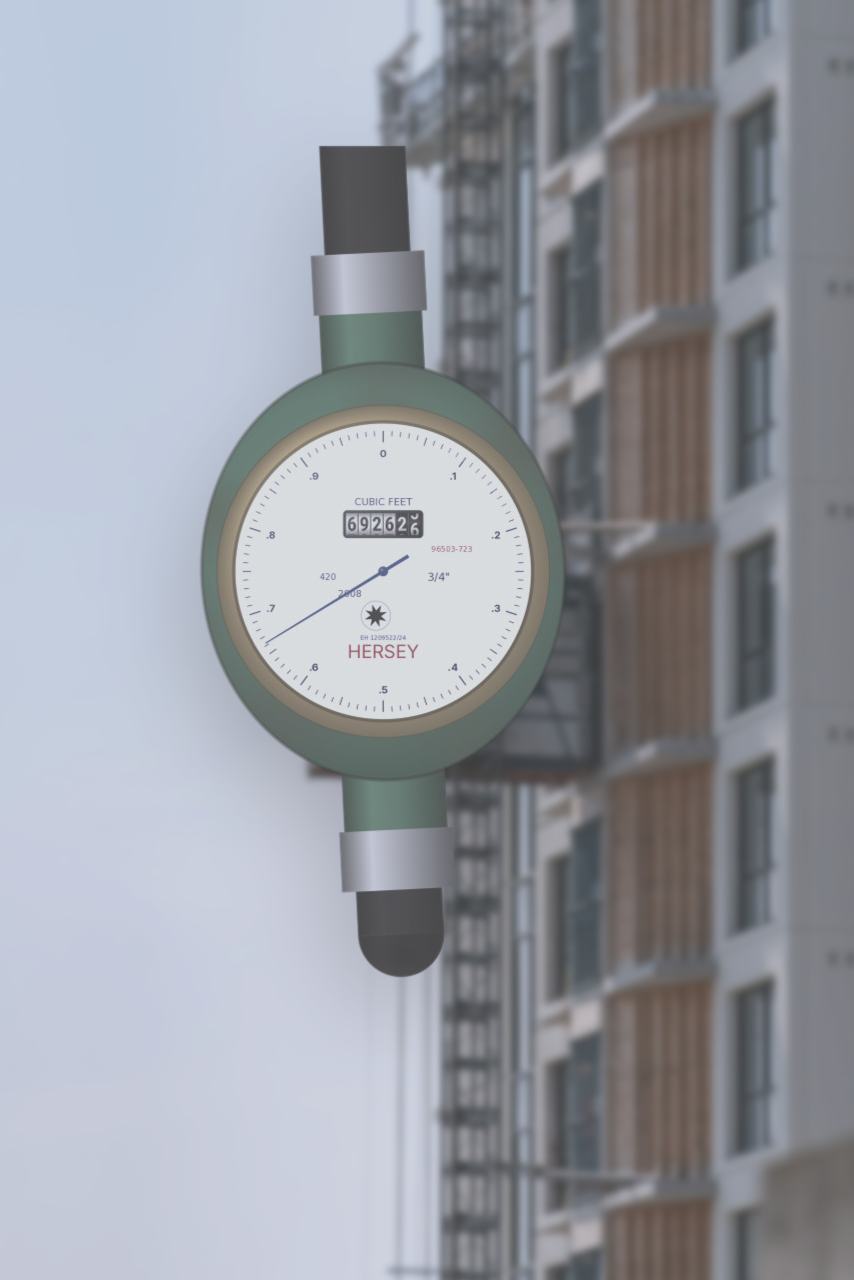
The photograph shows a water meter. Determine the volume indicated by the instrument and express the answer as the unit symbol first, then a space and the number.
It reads ft³ 692625.66
